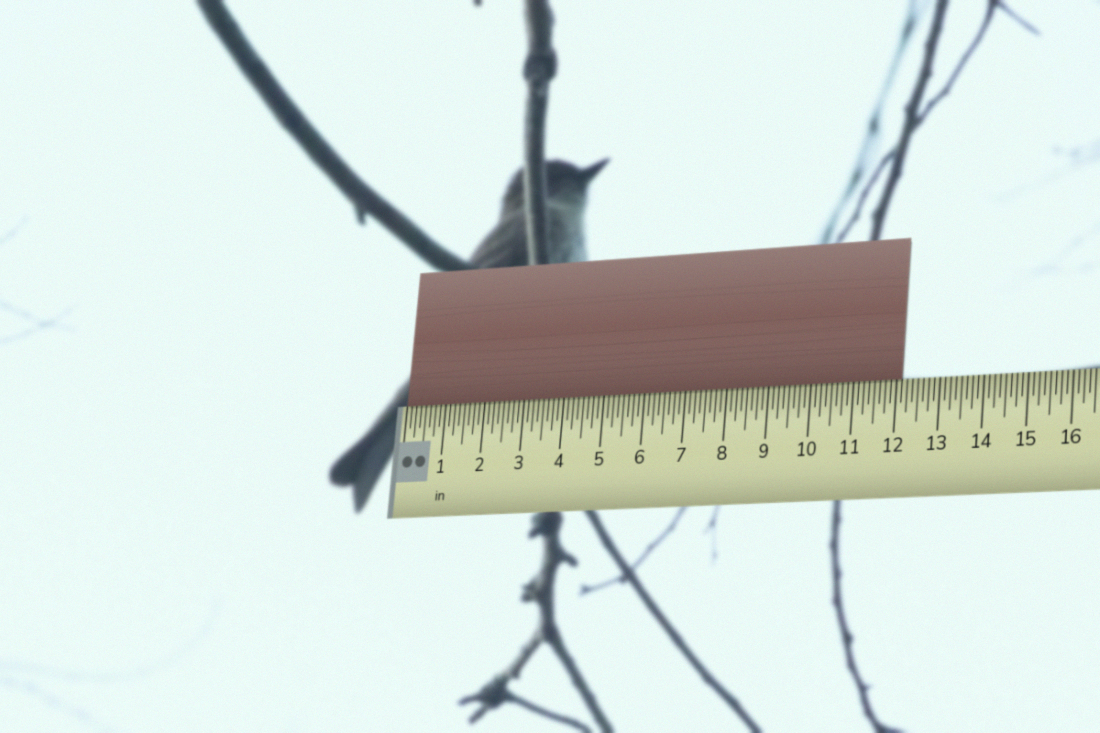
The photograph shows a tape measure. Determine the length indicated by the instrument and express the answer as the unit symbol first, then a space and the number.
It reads in 12.125
